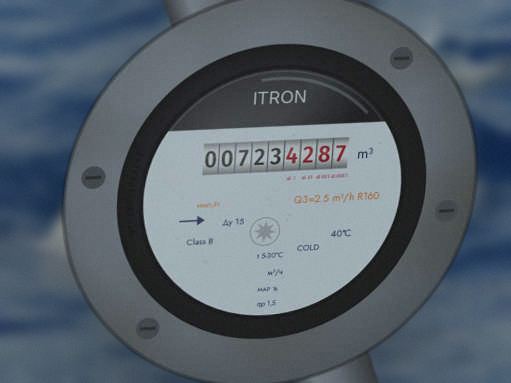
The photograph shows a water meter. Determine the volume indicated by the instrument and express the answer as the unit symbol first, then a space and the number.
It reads m³ 723.4287
